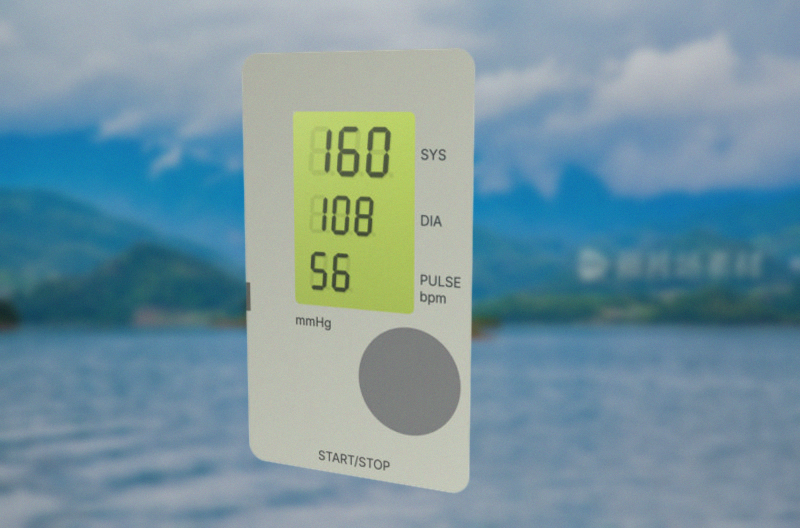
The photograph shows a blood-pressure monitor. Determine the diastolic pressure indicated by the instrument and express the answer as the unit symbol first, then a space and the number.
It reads mmHg 108
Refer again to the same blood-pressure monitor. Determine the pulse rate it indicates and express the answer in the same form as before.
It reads bpm 56
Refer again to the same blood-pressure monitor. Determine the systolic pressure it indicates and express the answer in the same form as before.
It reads mmHg 160
